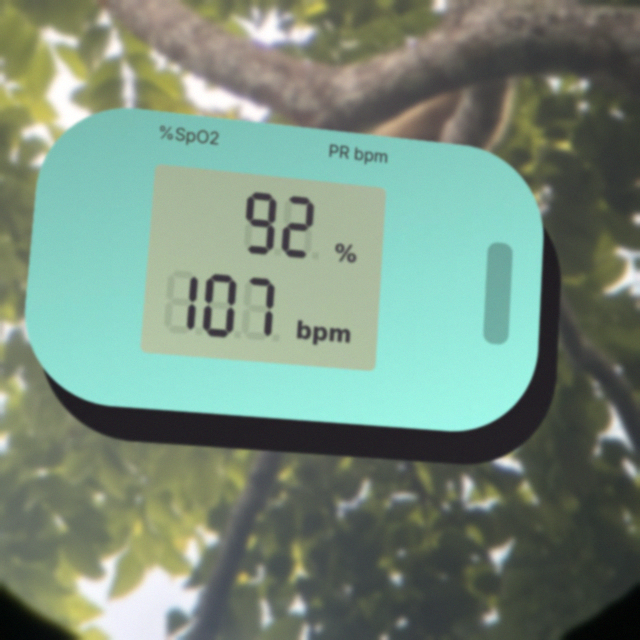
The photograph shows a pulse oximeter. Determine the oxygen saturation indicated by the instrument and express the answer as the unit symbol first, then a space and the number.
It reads % 92
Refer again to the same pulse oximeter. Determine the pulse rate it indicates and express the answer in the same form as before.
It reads bpm 107
